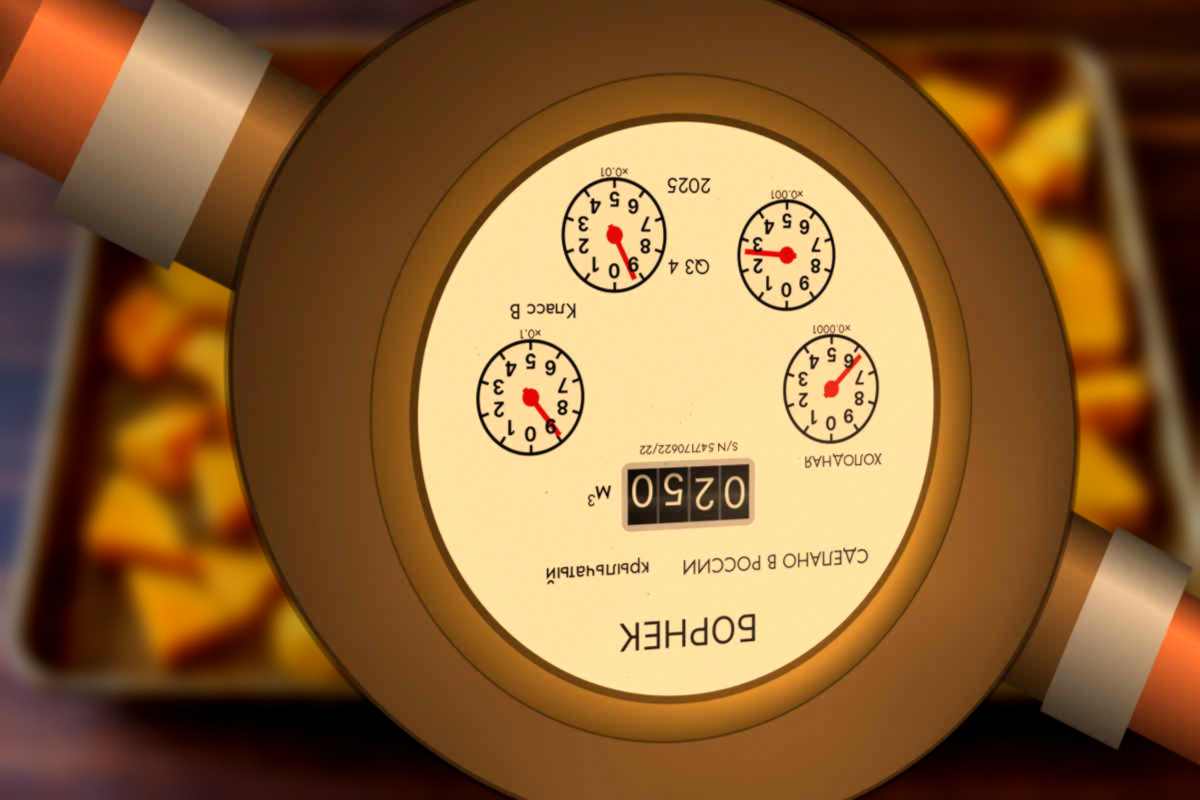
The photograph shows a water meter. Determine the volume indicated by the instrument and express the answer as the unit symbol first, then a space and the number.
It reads m³ 249.8926
